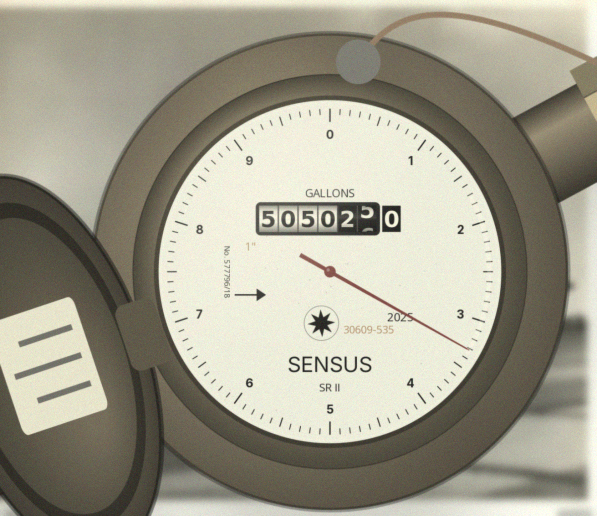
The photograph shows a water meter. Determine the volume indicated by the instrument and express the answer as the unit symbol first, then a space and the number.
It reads gal 5050253.3
